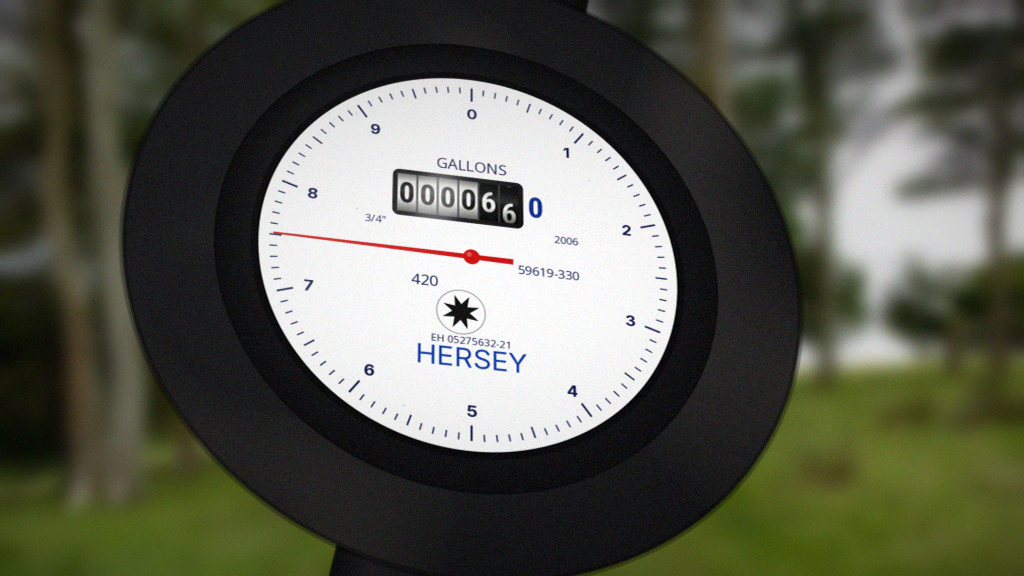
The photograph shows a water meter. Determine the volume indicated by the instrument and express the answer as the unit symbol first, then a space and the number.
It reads gal 657.5
